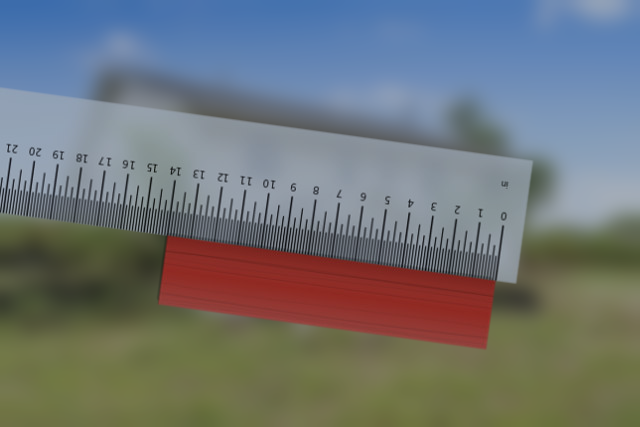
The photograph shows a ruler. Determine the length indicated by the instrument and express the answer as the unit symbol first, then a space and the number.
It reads in 14
